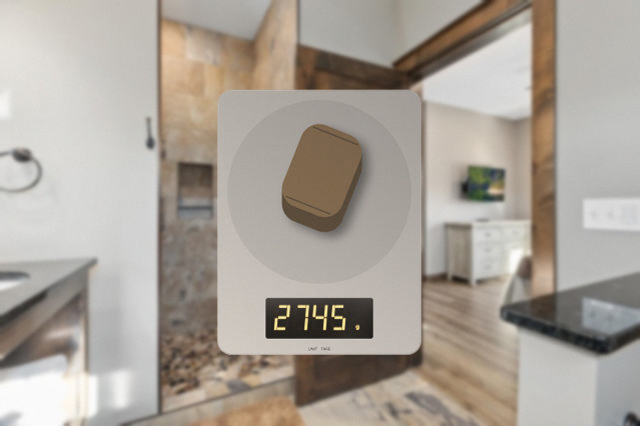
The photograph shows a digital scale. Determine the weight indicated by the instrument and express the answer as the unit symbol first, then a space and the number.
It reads g 2745
